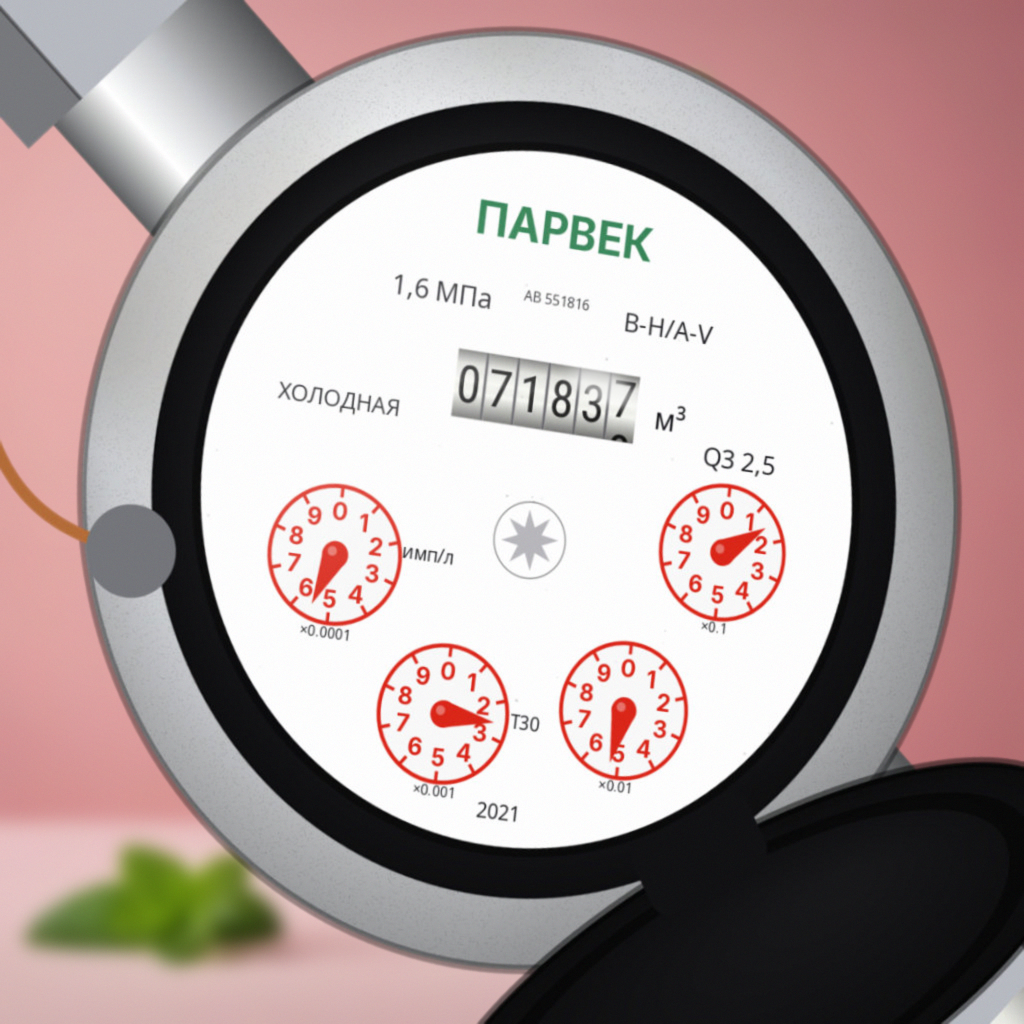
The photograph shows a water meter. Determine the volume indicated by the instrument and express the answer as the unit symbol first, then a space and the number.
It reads m³ 71837.1525
